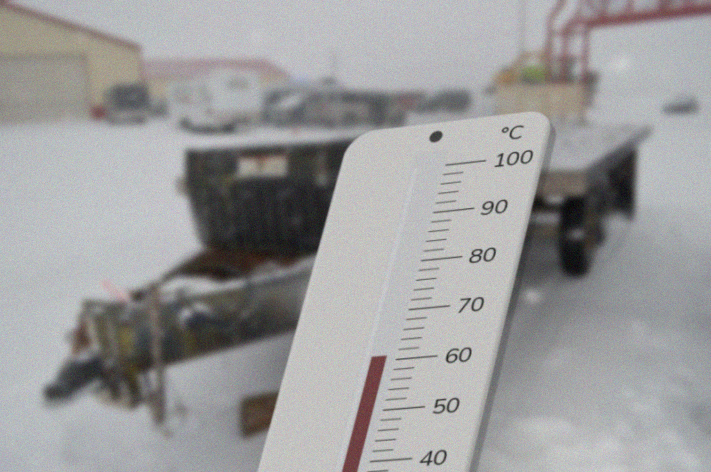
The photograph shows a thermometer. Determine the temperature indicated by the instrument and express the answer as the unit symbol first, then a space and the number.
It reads °C 61
